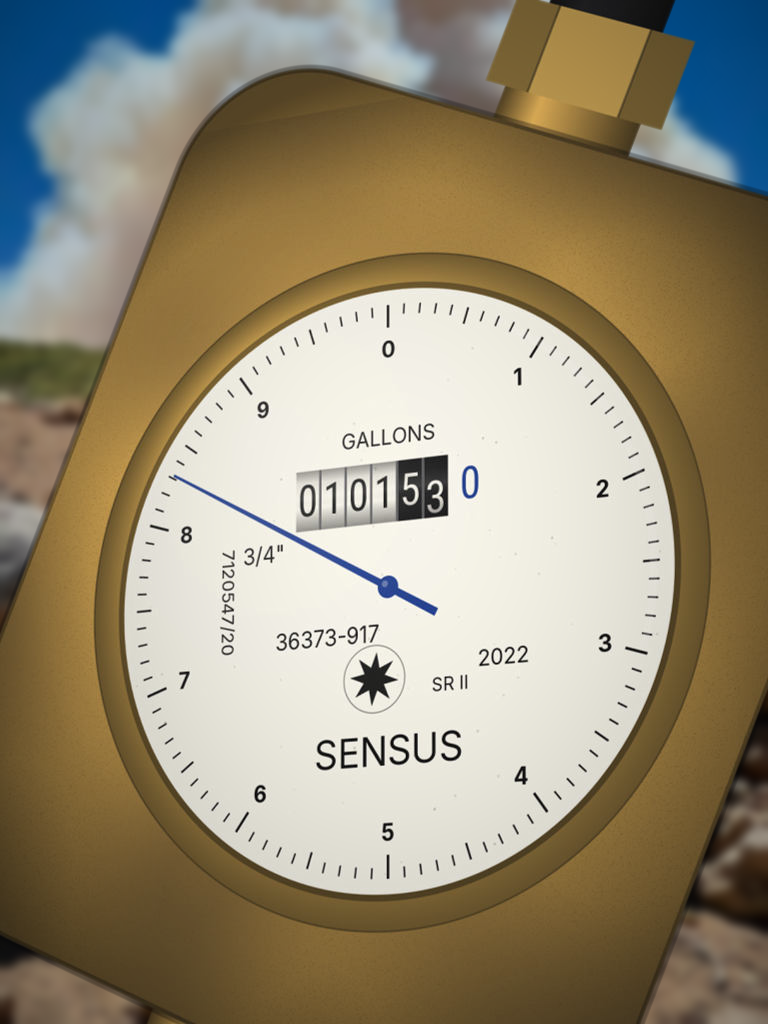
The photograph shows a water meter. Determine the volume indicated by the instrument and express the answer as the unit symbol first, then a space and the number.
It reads gal 101528.3
